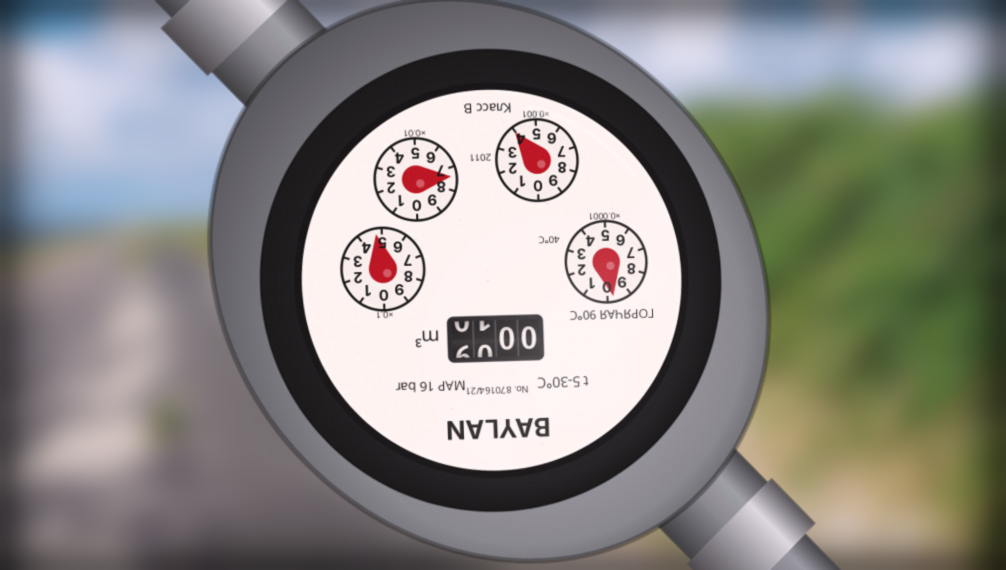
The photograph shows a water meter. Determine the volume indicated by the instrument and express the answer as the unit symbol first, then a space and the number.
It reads m³ 9.4739
